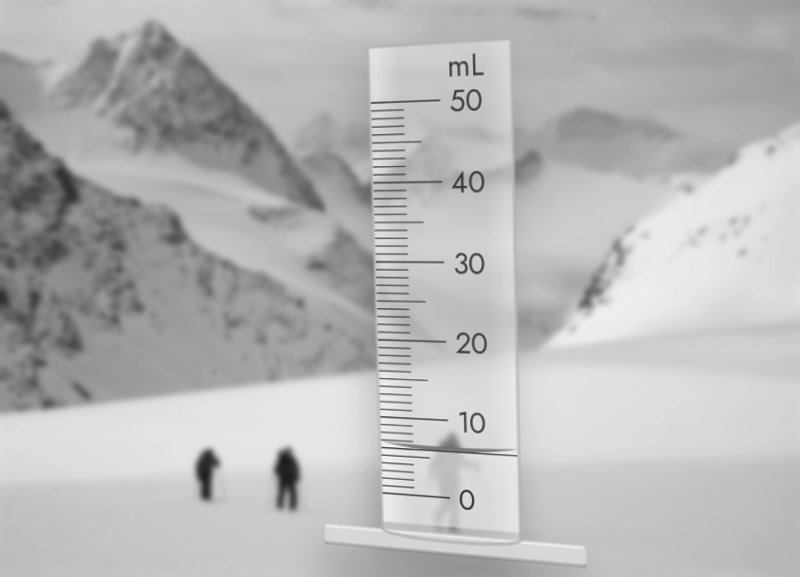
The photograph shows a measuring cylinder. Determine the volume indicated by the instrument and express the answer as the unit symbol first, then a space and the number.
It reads mL 6
